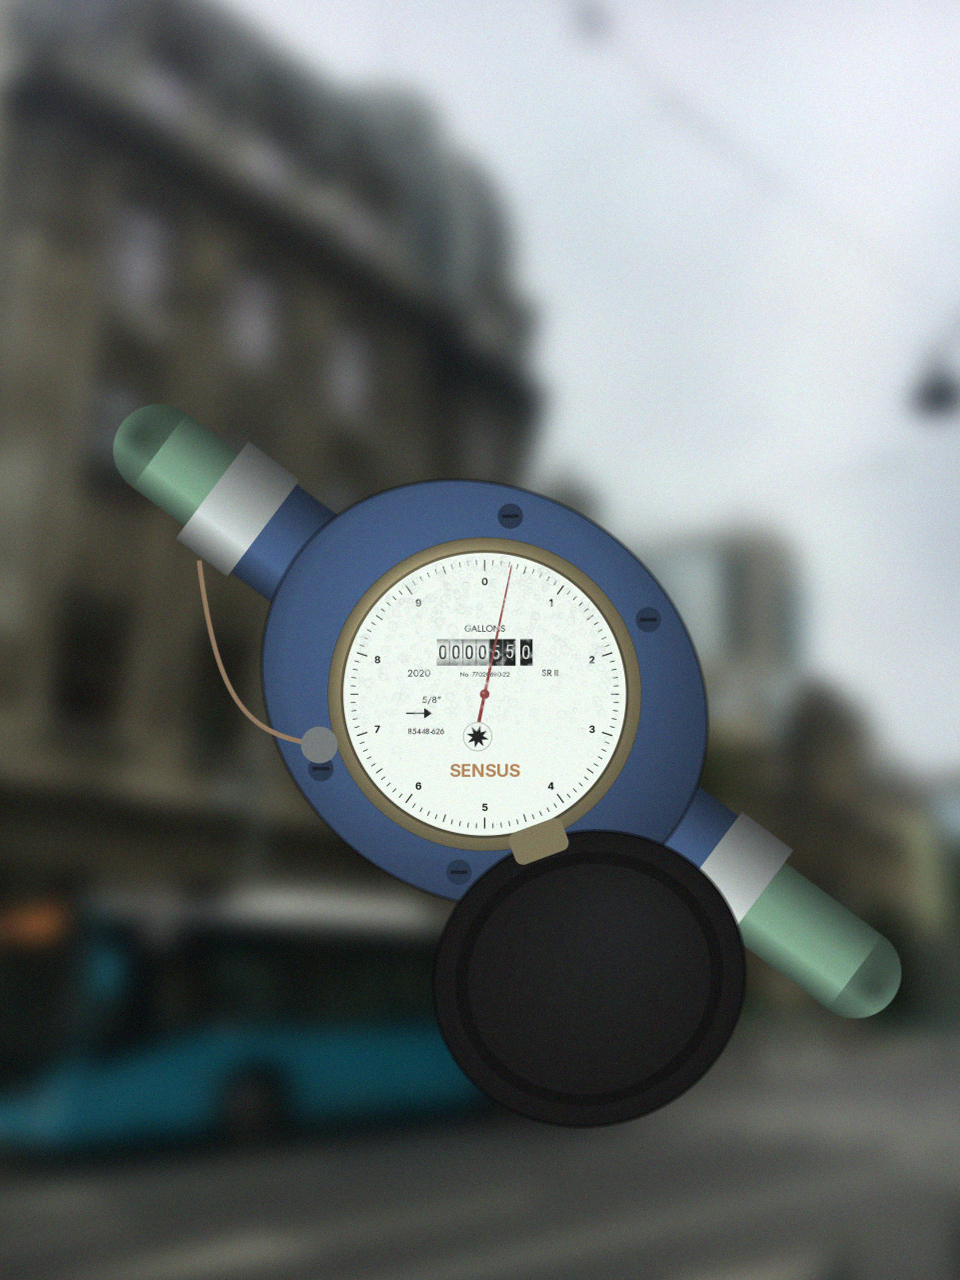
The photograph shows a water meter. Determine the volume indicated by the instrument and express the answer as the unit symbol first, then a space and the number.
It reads gal 550.3
